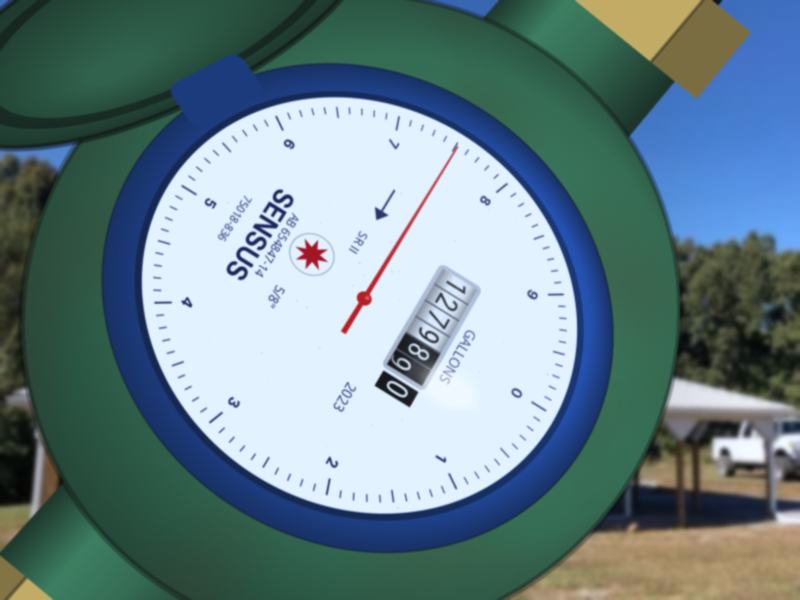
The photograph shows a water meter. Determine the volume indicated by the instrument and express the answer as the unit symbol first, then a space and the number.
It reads gal 1279887.5
